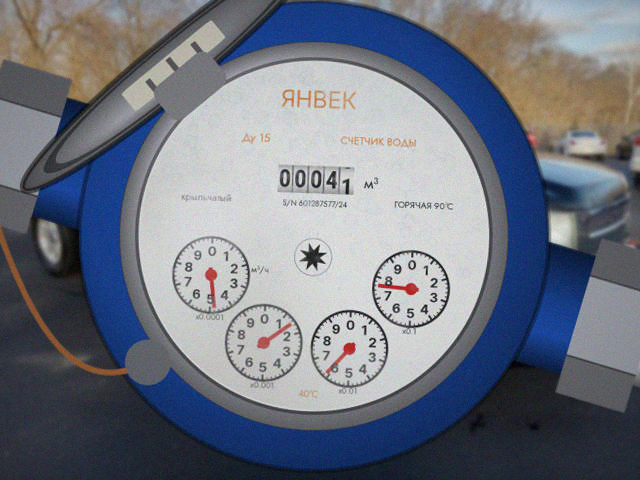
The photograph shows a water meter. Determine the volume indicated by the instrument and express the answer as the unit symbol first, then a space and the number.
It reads m³ 40.7614
